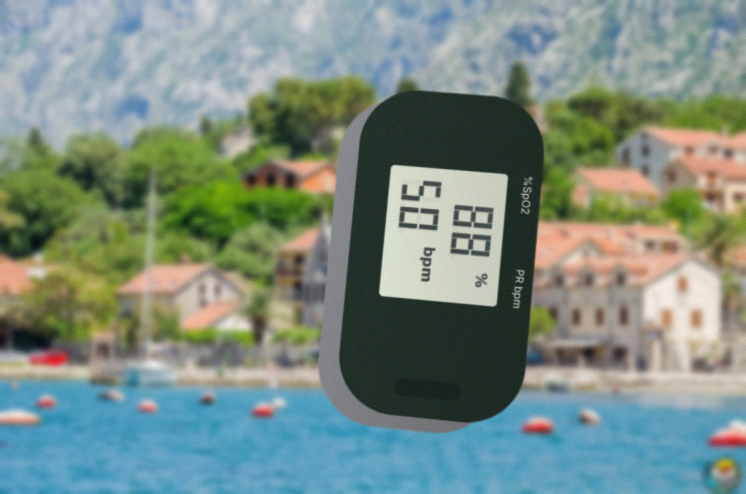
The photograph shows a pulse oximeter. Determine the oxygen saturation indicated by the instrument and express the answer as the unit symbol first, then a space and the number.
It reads % 88
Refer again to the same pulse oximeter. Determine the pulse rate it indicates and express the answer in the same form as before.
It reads bpm 50
